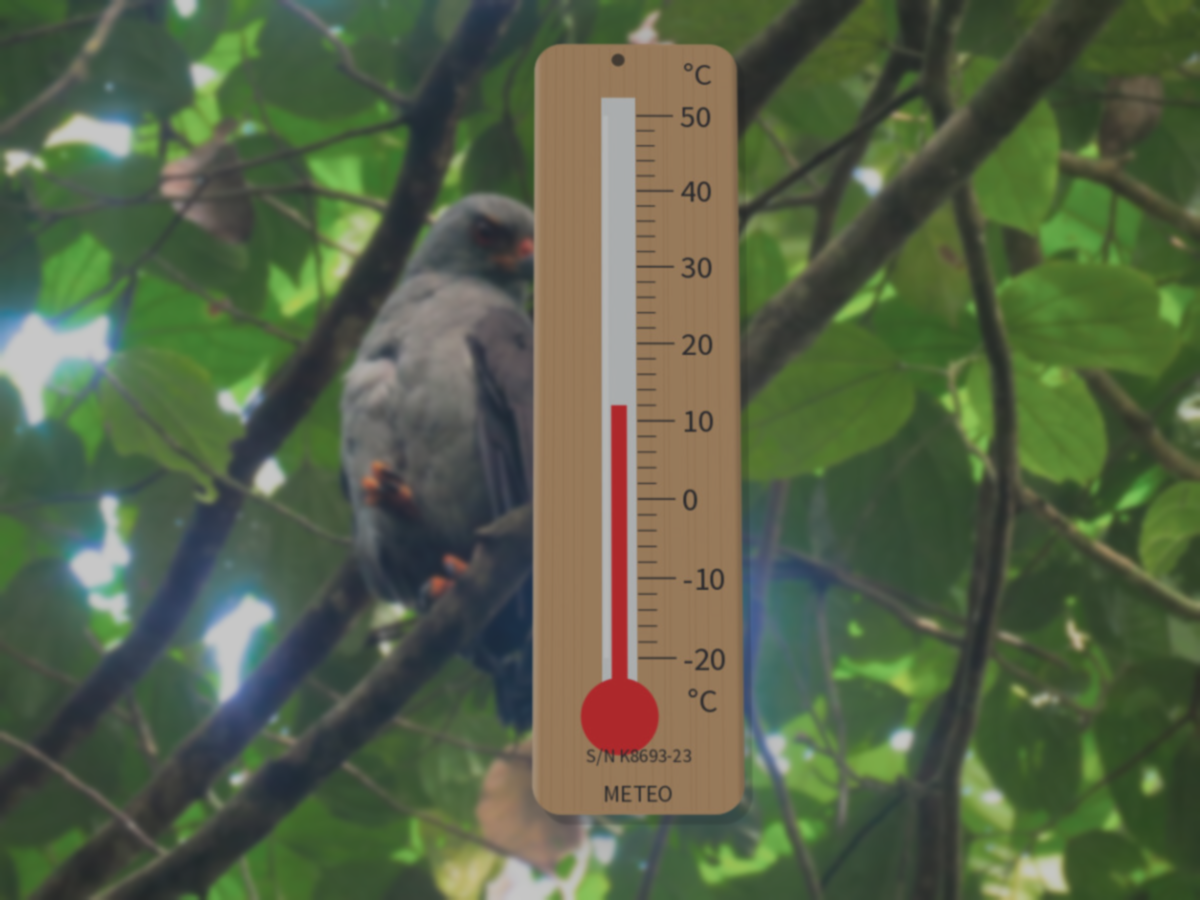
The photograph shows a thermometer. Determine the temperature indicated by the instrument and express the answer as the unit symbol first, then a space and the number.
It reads °C 12
